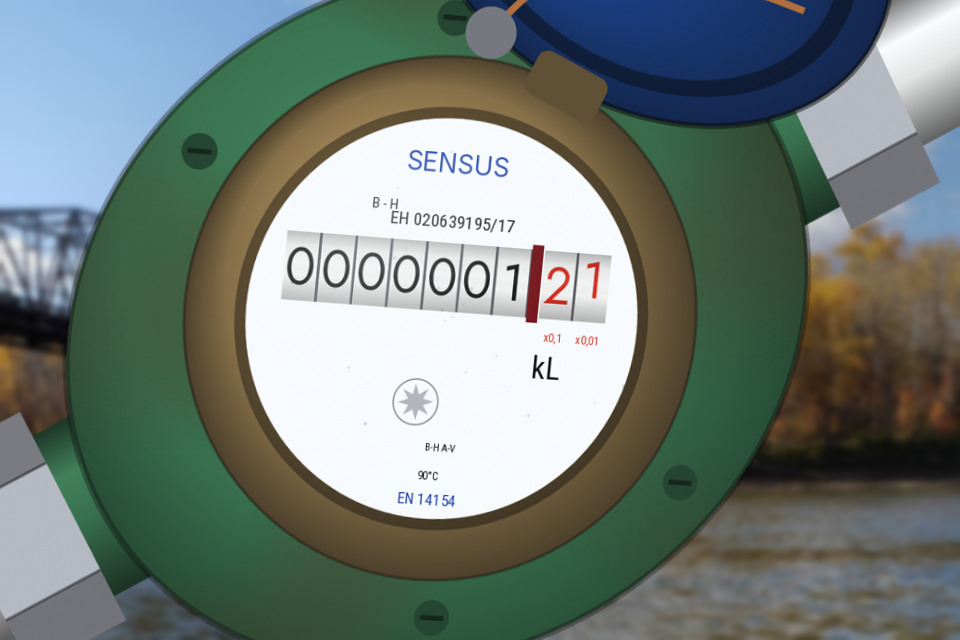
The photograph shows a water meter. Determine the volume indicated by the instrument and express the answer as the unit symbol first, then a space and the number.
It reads kL 1.21
